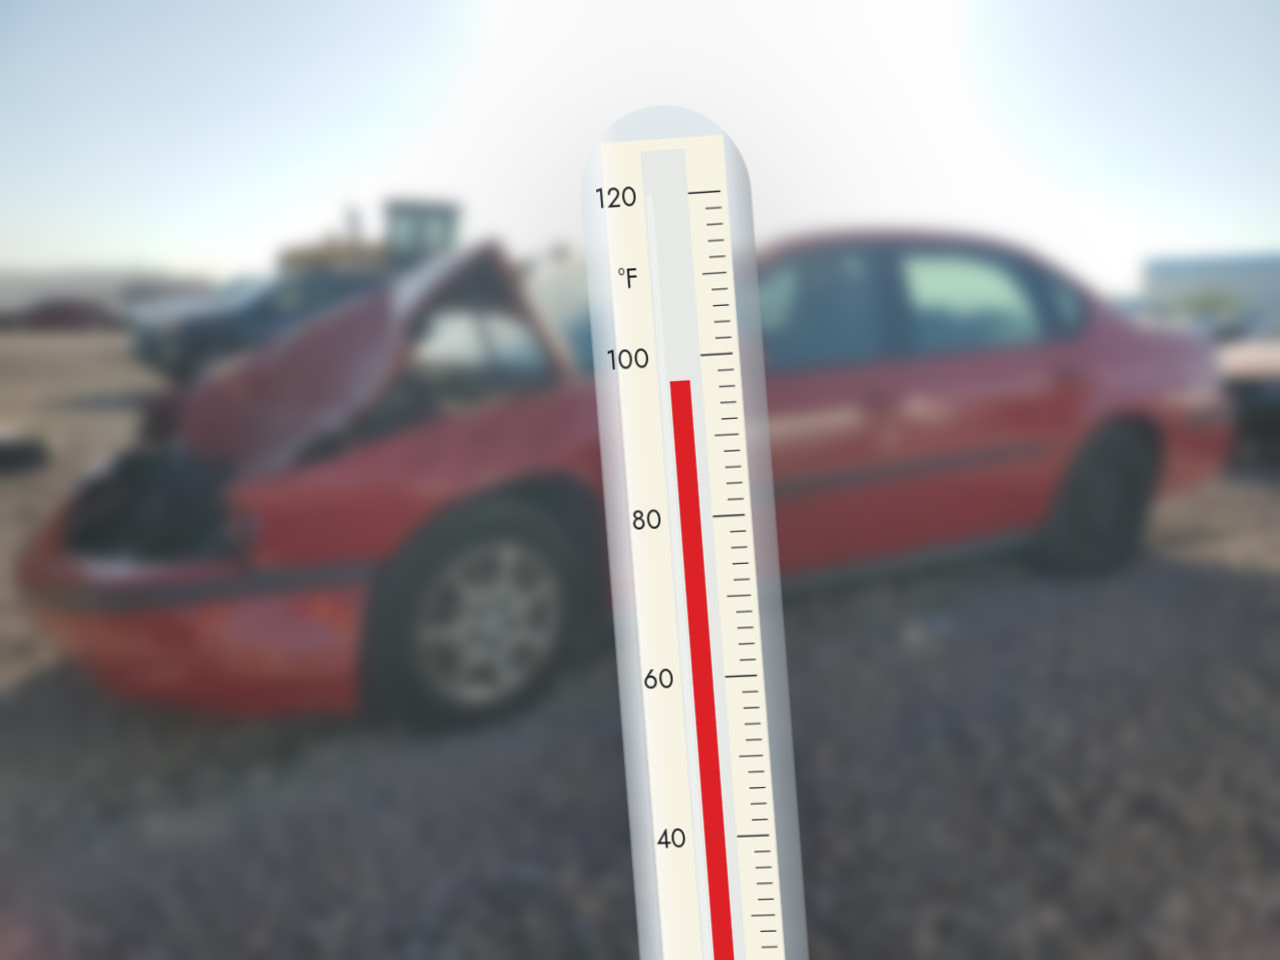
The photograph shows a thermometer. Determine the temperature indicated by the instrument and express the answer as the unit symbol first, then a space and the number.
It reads °F 97
